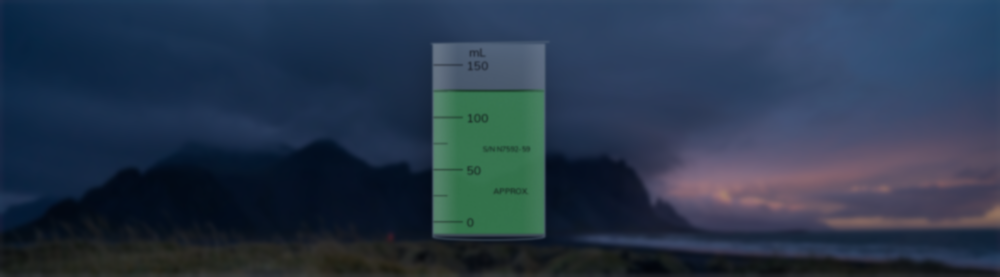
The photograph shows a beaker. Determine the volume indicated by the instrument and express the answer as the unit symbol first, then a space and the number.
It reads mL 125
